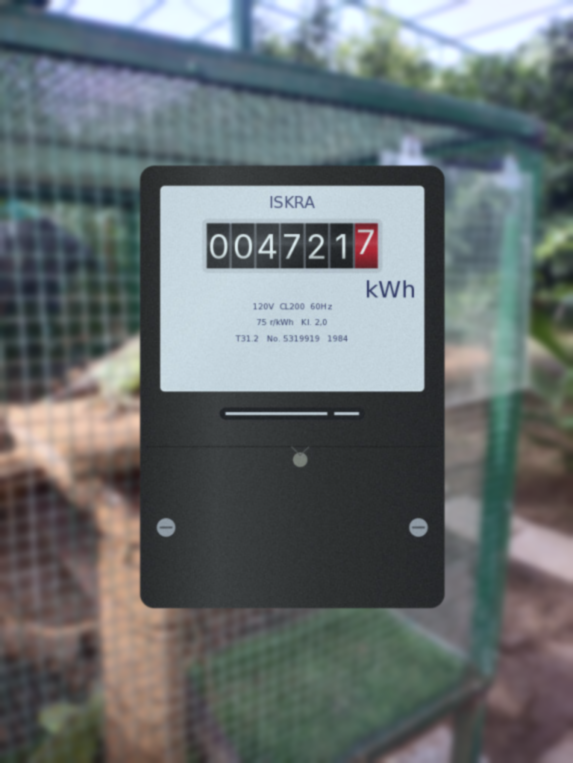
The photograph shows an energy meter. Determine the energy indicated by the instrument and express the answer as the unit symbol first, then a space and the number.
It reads kWh 4721.7
